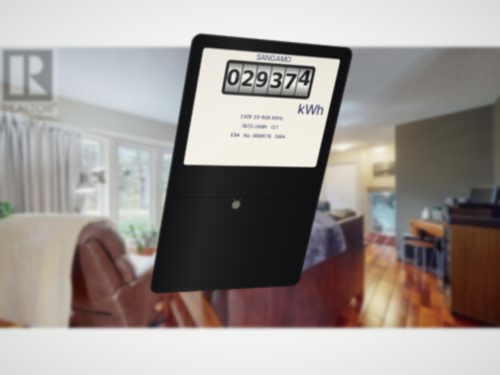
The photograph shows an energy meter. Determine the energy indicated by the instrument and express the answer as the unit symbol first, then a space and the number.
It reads kWh 29374
